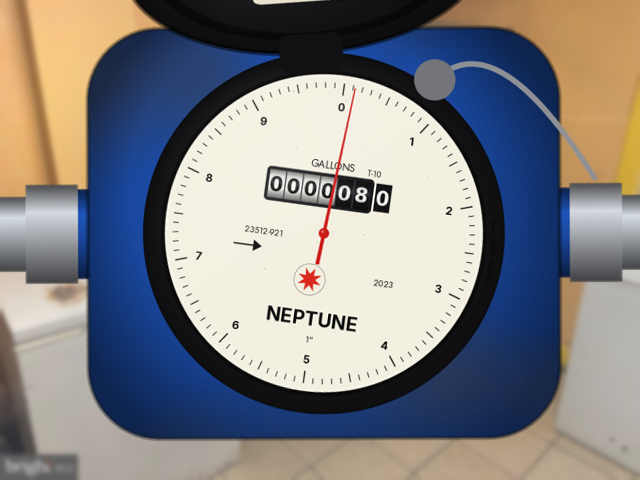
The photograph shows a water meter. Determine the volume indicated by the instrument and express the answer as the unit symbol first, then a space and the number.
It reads gal 80.1
